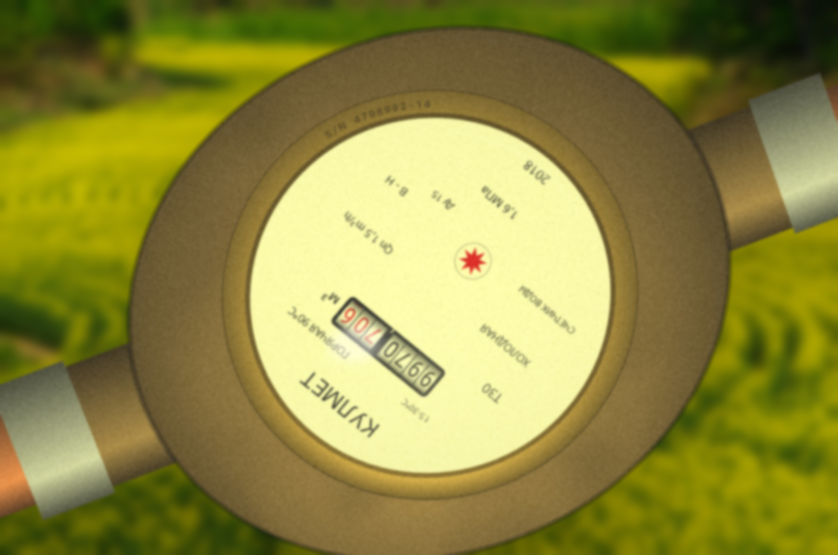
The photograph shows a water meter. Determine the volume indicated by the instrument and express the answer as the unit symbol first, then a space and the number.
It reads m³ 9970.706
